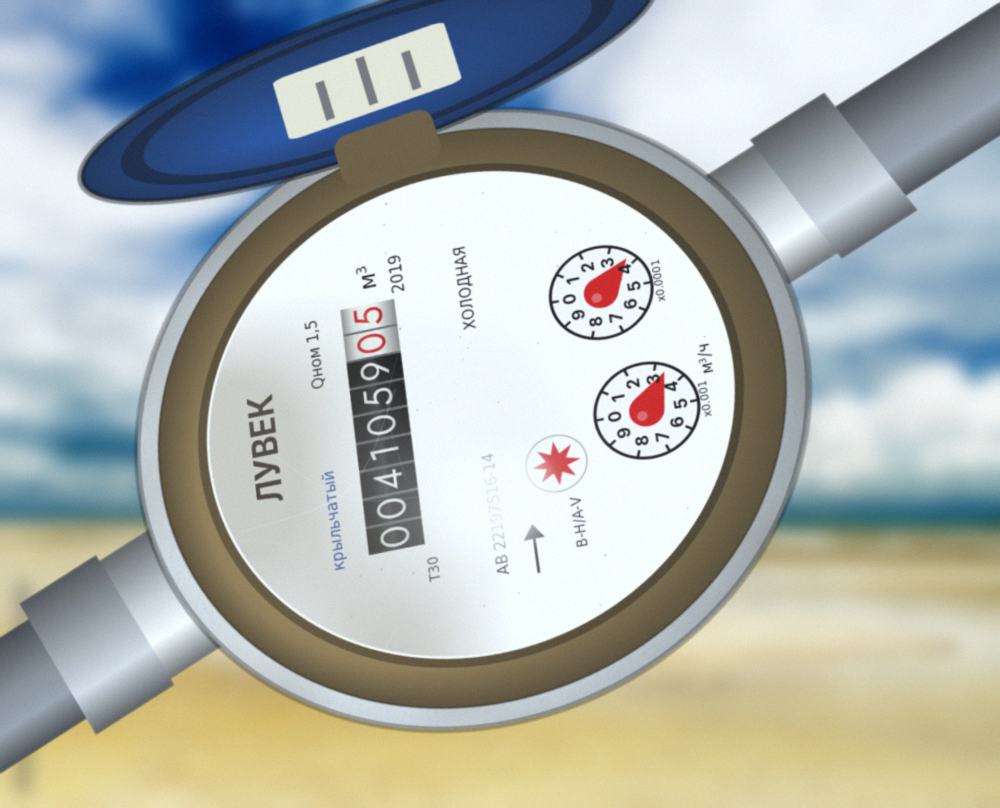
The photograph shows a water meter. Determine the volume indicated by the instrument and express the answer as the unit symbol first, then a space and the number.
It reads m³ 41059.0533
